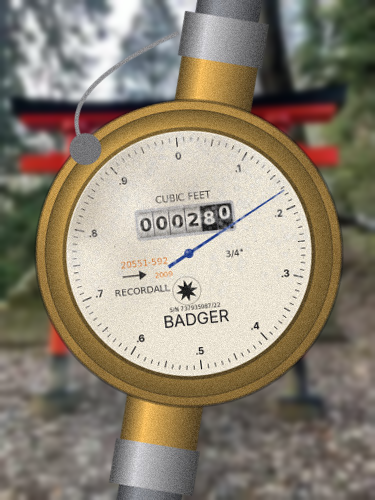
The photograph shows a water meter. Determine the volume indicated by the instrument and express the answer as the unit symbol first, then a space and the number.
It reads ft³ 280.17
